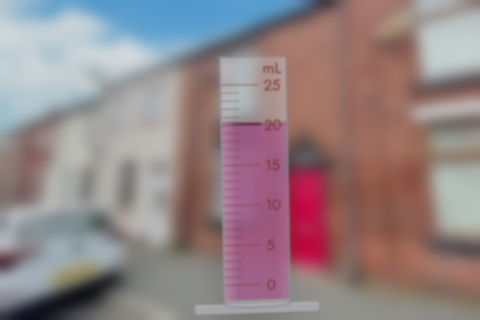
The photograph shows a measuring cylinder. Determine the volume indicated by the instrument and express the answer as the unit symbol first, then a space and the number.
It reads mL 20
